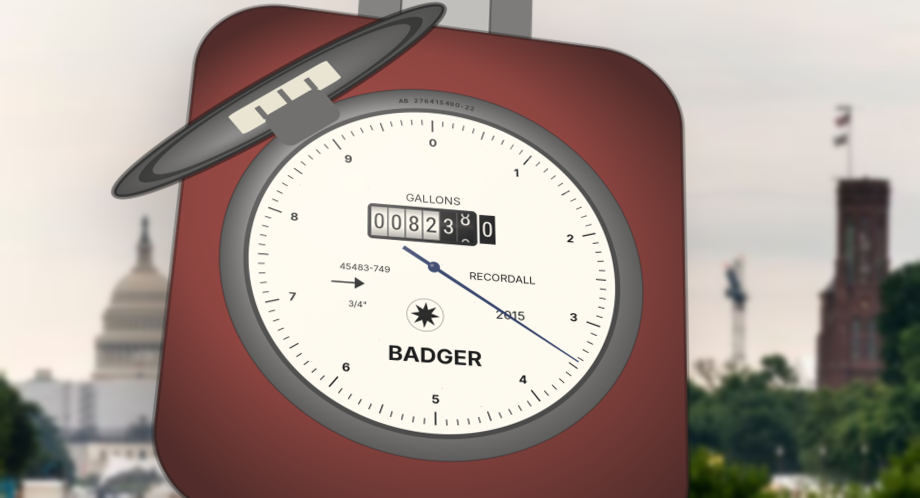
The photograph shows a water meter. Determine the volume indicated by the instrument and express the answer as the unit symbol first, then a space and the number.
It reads gal 82383.4
